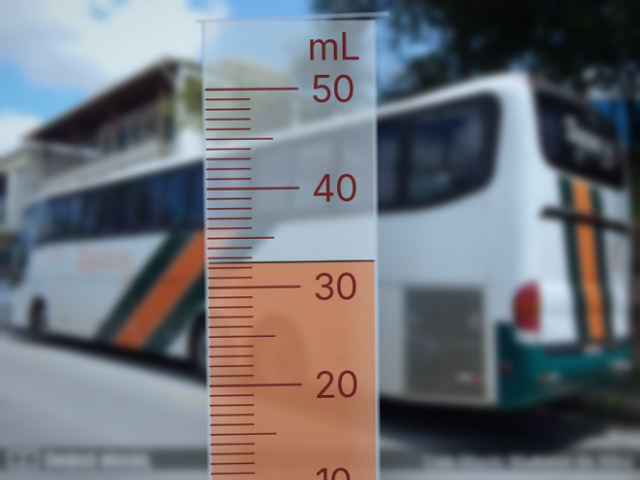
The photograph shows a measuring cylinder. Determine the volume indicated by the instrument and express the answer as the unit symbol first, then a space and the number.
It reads mL 32.5
